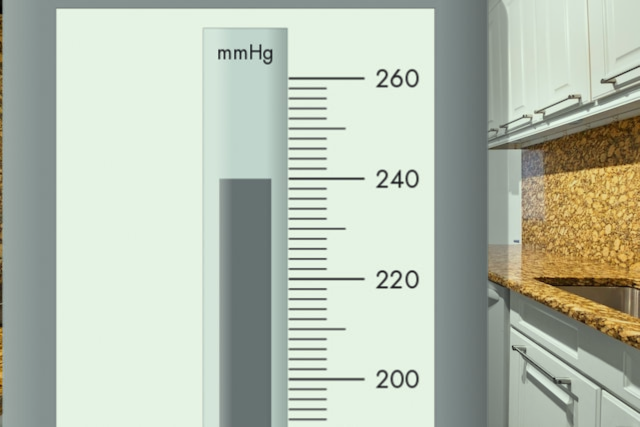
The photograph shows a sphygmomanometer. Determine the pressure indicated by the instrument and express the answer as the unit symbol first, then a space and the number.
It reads mmHg 240
